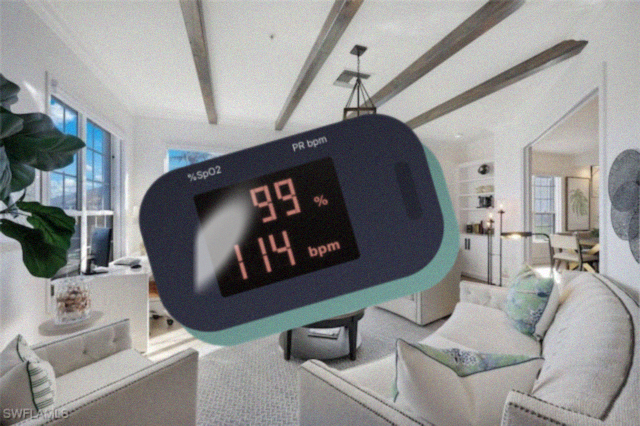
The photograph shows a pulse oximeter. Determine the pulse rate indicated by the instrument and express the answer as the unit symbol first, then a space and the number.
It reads bpm 114
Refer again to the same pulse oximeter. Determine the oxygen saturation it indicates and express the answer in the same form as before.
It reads % 99
